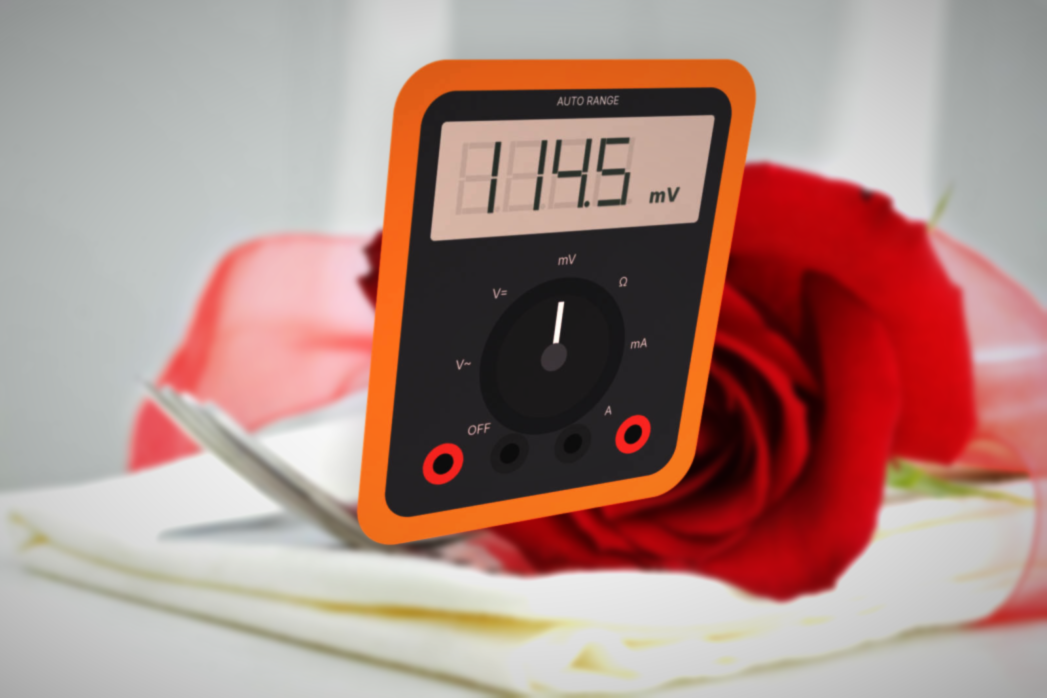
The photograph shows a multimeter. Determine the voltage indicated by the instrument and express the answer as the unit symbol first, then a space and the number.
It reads mV 114.5
